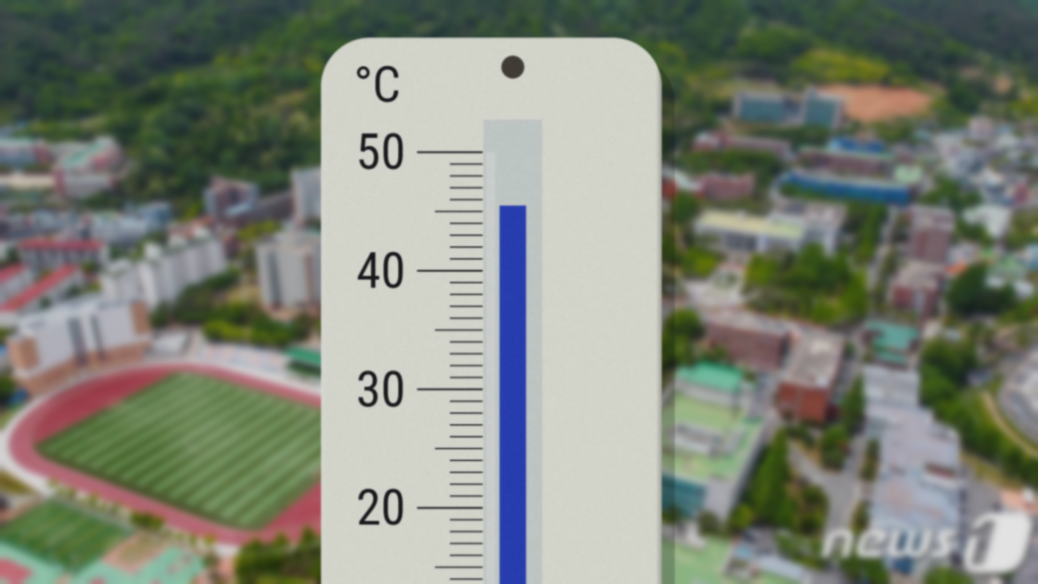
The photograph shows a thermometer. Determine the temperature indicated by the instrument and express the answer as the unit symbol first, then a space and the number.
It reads °C 45.5
